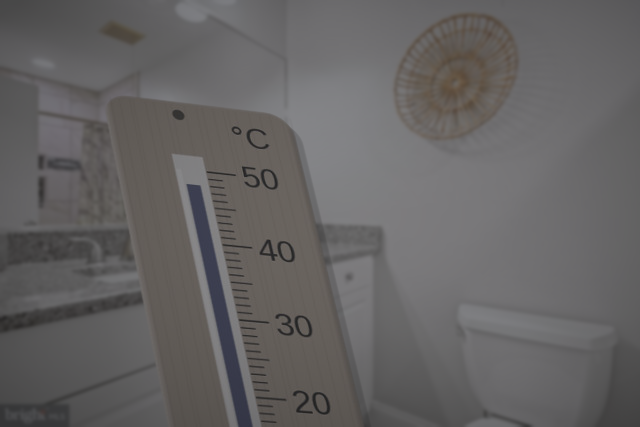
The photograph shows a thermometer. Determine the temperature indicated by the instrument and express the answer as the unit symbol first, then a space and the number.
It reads °C 48
